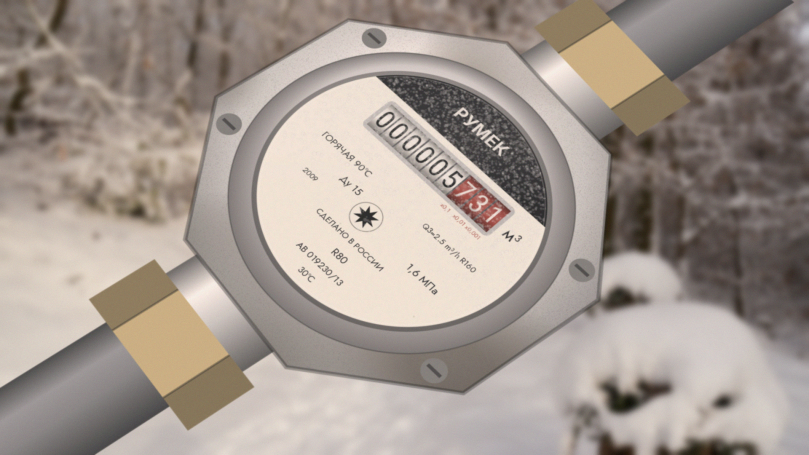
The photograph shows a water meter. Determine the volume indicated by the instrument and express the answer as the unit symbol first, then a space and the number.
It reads m³ 5.731
